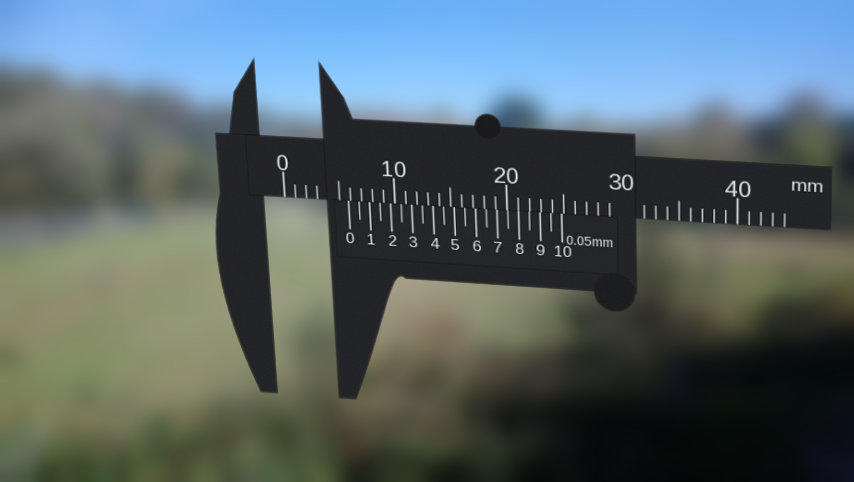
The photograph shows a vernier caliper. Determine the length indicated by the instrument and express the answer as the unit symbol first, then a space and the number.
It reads mm 5.8
